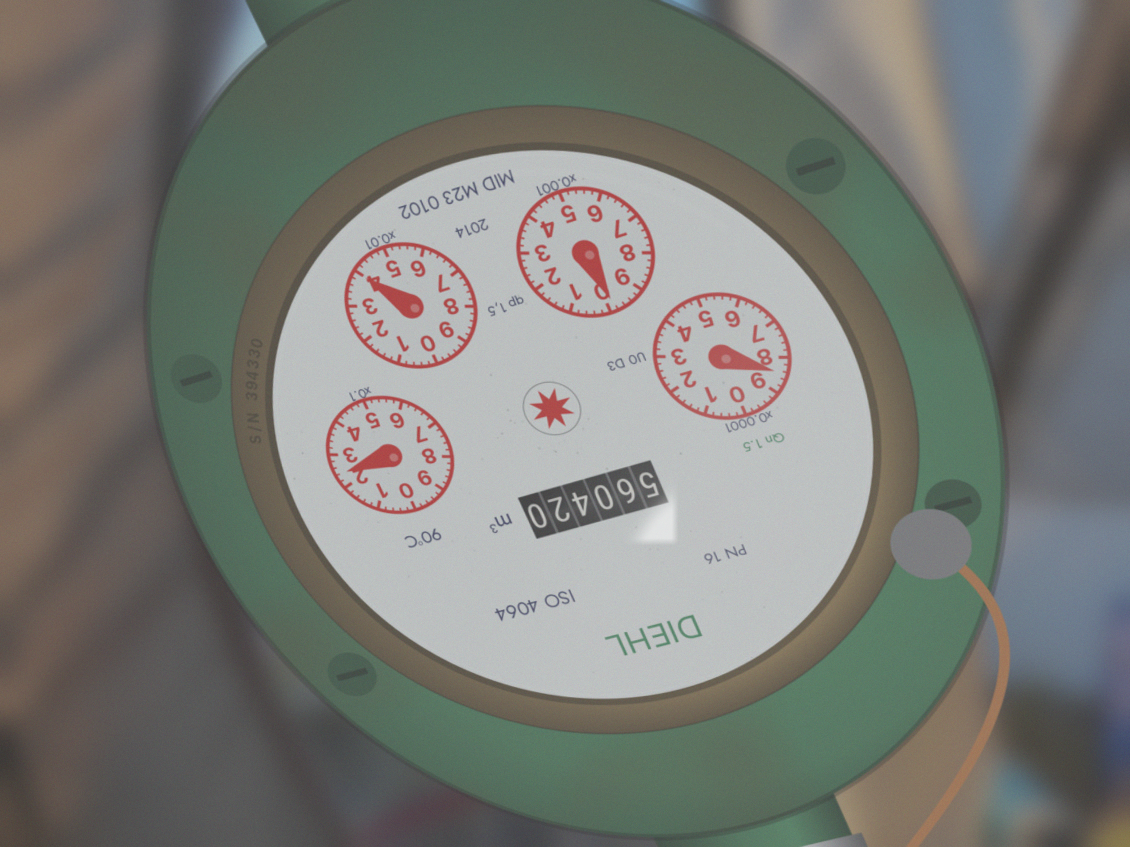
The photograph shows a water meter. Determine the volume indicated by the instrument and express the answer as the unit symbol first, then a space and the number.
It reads m³ 560420.2398
